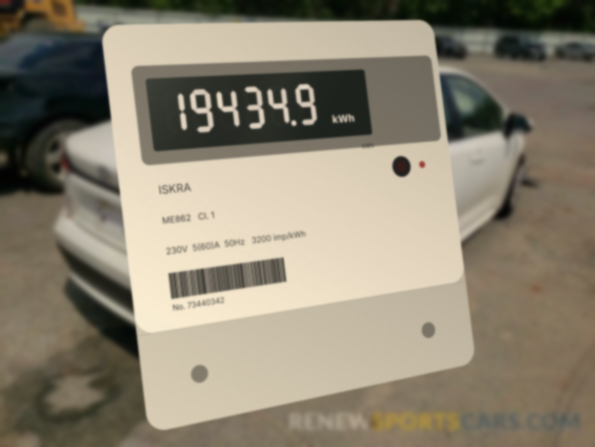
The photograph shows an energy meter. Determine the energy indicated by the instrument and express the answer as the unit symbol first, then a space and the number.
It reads kWh 19434.9
